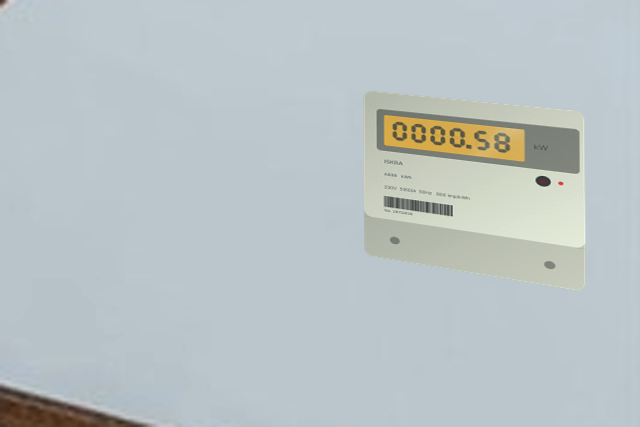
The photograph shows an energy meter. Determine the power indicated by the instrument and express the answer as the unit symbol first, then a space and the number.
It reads kW 0.58
